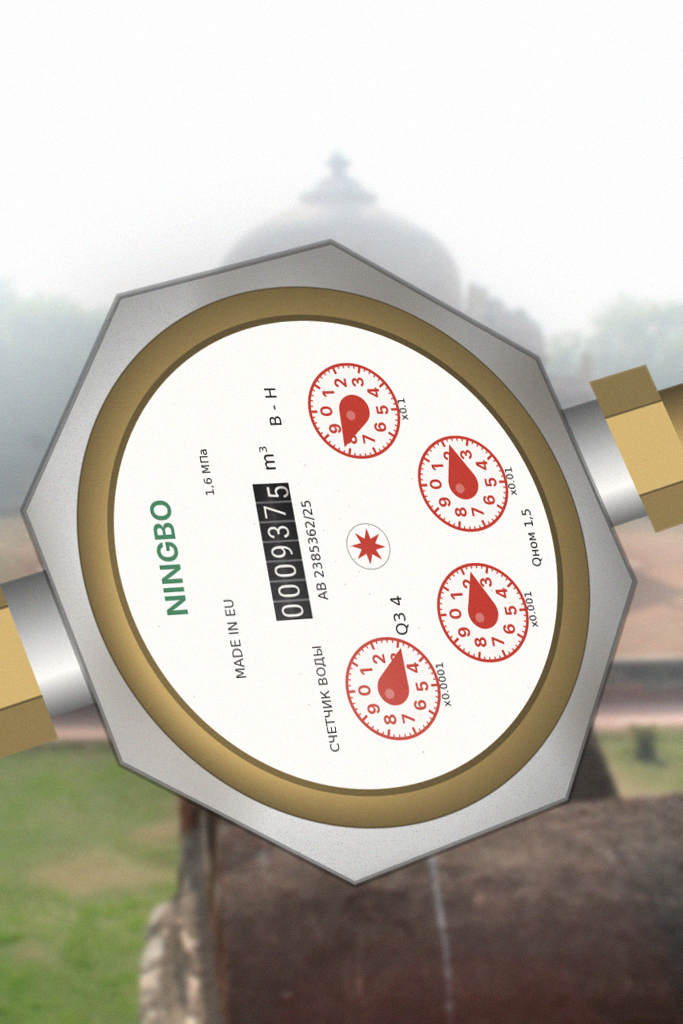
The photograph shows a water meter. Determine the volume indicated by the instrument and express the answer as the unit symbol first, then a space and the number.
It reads m³ 9374.8223
